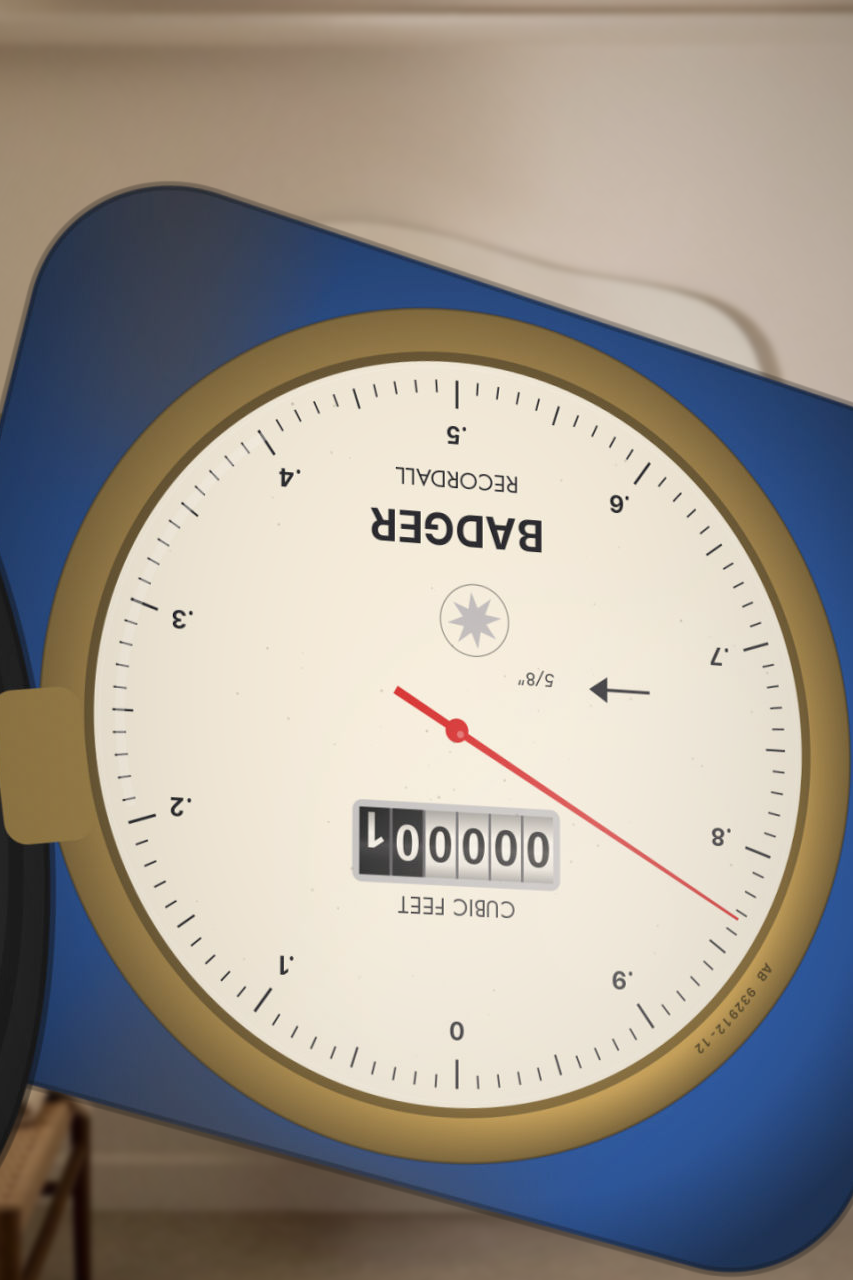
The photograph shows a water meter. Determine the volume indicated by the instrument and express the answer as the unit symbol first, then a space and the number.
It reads ft³ 0.83
